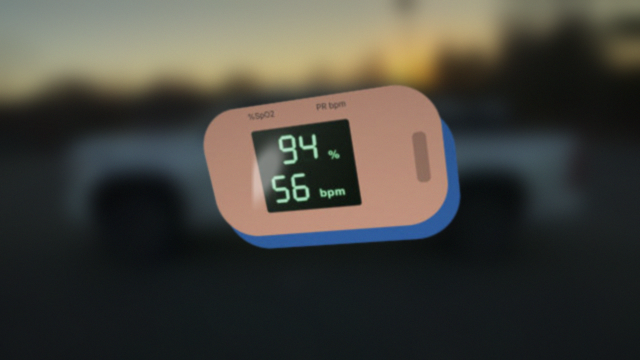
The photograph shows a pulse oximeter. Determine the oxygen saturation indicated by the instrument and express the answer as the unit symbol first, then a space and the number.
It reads % 94
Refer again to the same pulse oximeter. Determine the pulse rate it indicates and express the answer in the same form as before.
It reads bpm 56
